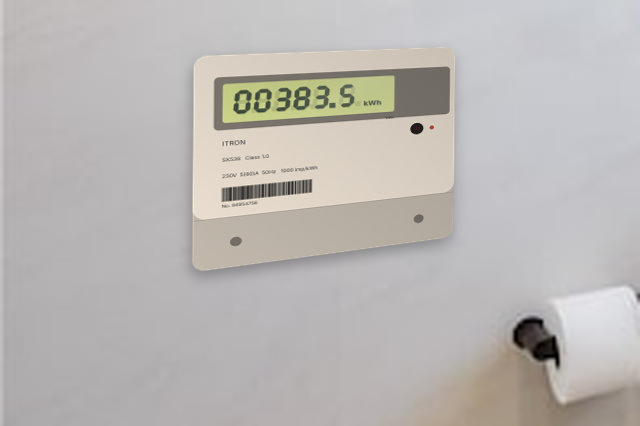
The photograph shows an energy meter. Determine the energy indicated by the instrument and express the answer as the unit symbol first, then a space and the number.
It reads kWh 383.5
